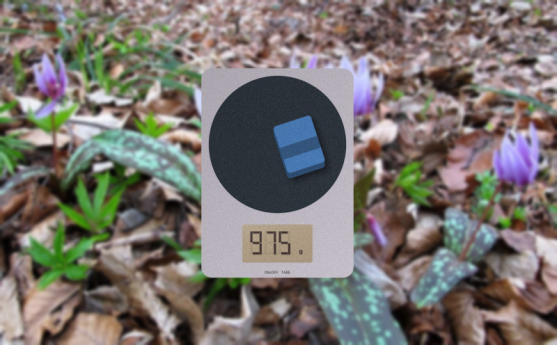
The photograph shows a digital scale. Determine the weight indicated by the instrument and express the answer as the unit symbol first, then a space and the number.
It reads g 975
